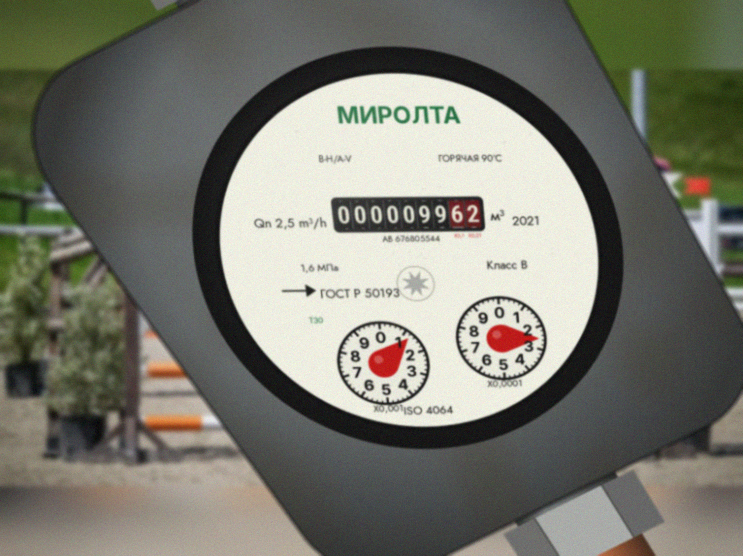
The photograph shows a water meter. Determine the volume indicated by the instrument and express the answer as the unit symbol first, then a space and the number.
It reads m³ 99.6212
